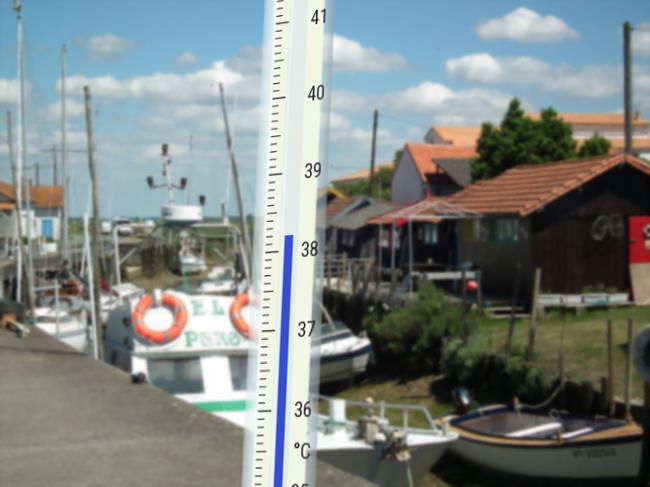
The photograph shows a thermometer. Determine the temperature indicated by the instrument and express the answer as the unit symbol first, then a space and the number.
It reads °C 38.2
